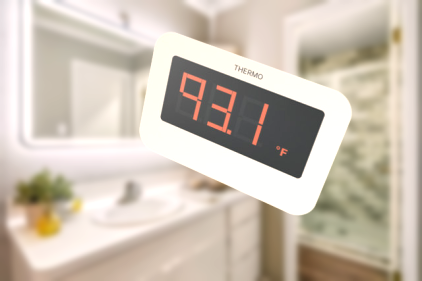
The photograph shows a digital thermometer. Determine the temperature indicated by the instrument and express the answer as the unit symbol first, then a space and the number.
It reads °F 93.1
